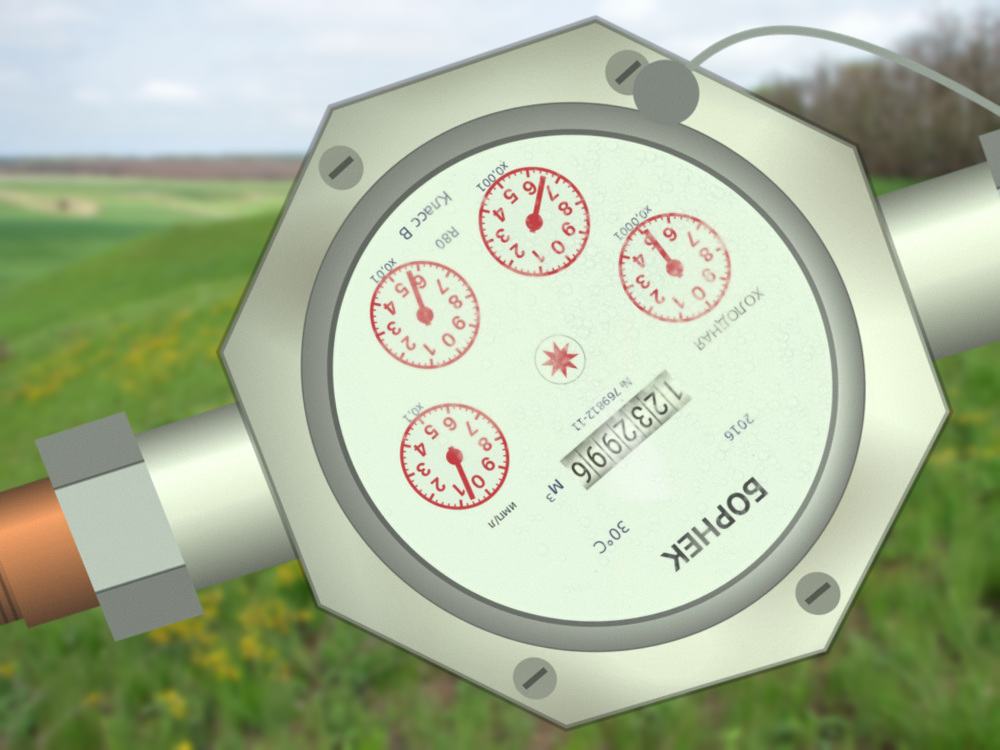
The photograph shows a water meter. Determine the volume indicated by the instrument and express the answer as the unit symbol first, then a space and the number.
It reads m³ 1232996.0565
